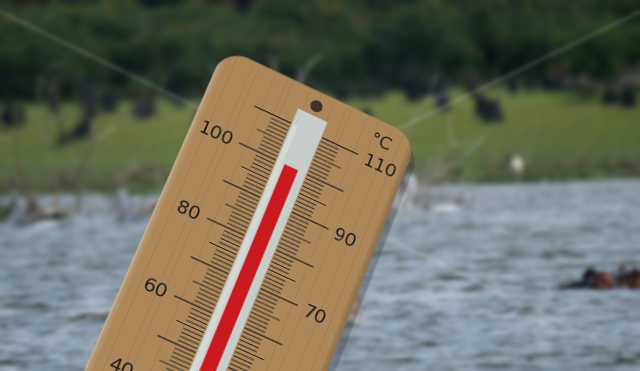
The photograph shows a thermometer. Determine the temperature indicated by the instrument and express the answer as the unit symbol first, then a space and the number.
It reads °C 100
